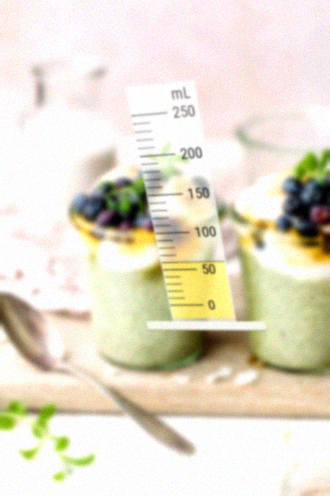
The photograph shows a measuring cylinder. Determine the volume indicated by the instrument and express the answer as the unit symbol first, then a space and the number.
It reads mL 60
